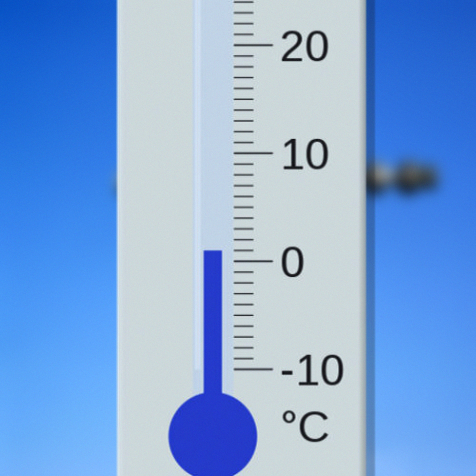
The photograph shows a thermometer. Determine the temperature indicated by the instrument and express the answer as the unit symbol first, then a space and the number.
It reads °C 1
